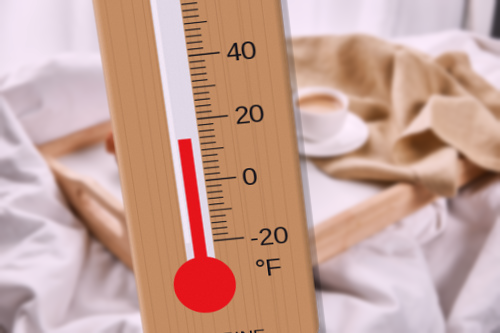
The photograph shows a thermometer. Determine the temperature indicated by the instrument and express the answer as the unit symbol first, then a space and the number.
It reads °F 14
